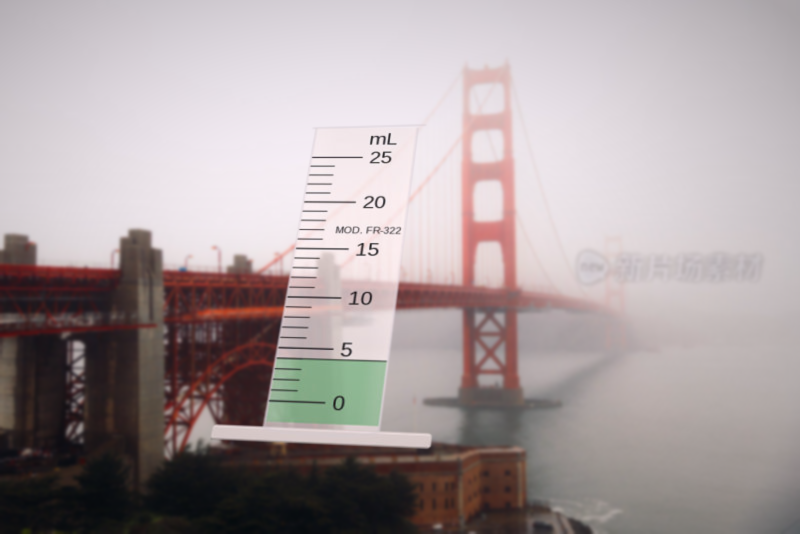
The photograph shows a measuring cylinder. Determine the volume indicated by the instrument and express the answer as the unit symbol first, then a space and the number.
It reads mL 4
